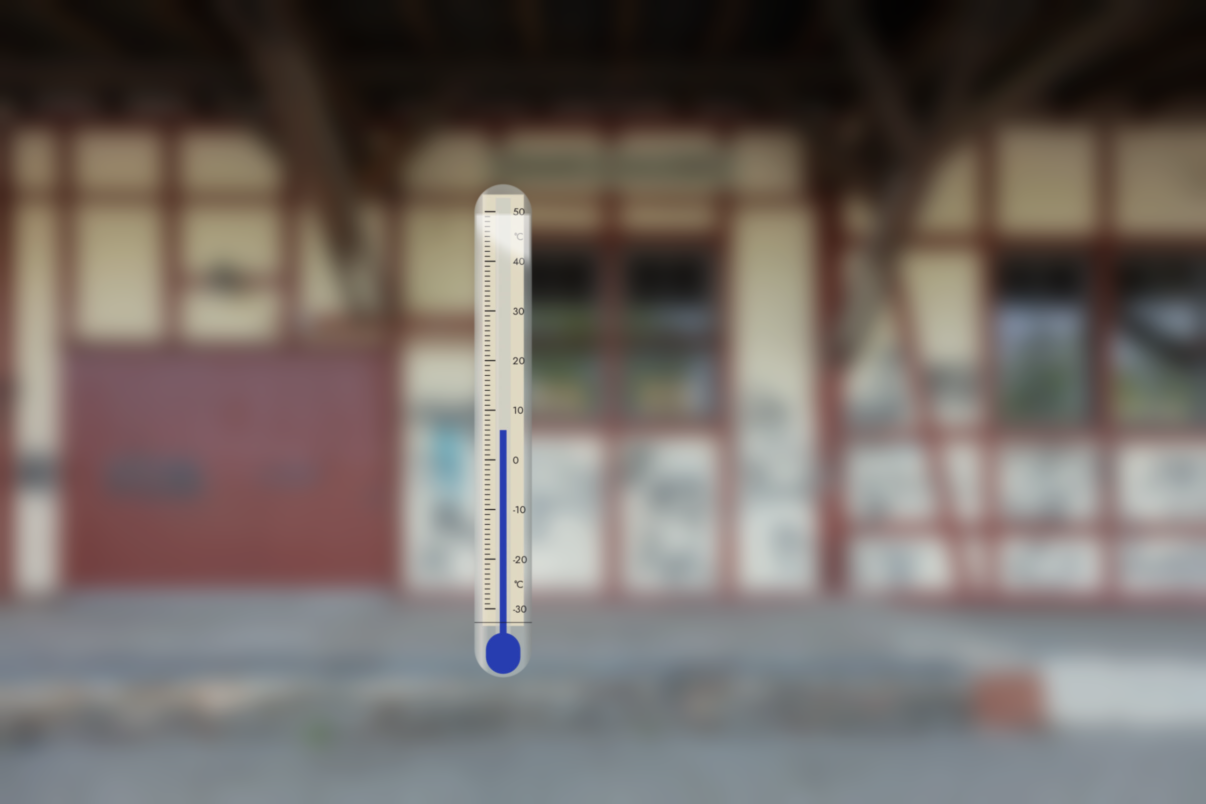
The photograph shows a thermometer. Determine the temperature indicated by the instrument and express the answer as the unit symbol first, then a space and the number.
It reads °C 6
